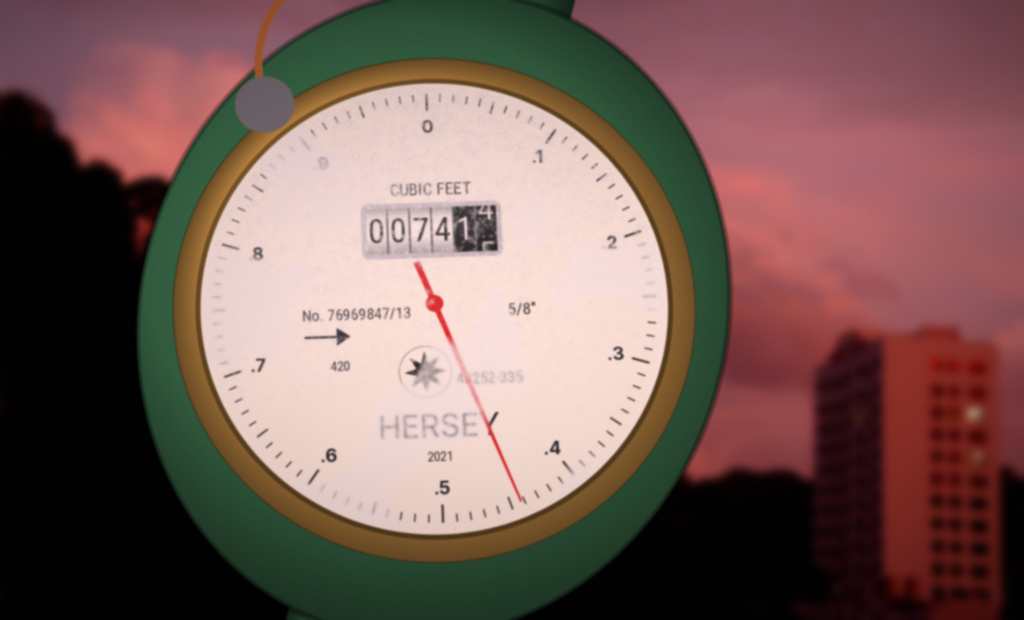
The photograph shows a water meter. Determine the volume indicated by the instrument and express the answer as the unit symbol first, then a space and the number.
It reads ft³ 7414.44
